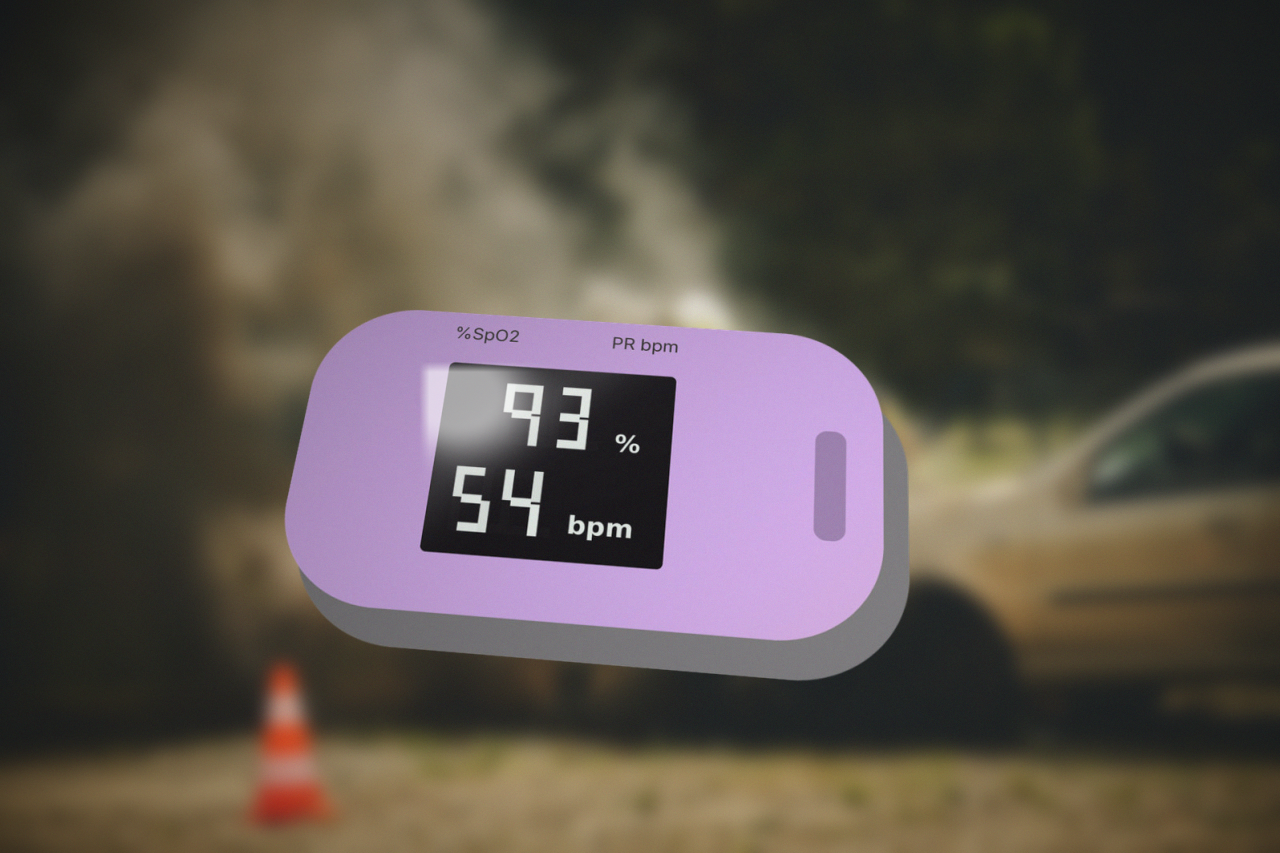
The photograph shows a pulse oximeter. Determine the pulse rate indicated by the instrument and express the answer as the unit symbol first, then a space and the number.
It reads bpm 54
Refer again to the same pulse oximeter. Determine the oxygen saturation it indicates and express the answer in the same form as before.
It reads % 93
